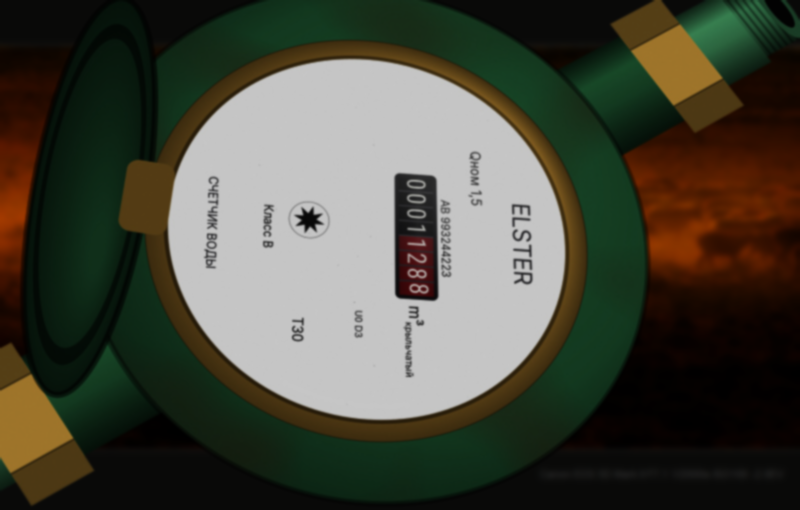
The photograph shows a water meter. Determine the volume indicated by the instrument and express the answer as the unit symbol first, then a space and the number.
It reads m³ 1.1288
